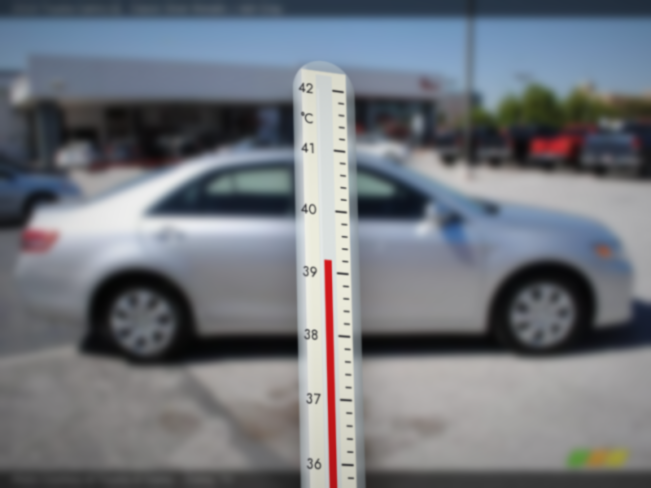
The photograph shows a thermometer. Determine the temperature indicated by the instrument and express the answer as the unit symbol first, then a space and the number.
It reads °C 39.2
